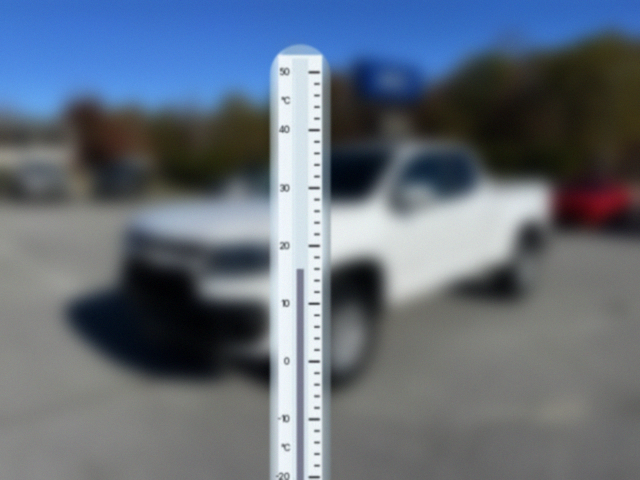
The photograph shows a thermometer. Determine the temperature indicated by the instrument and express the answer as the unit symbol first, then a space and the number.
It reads °C 16
